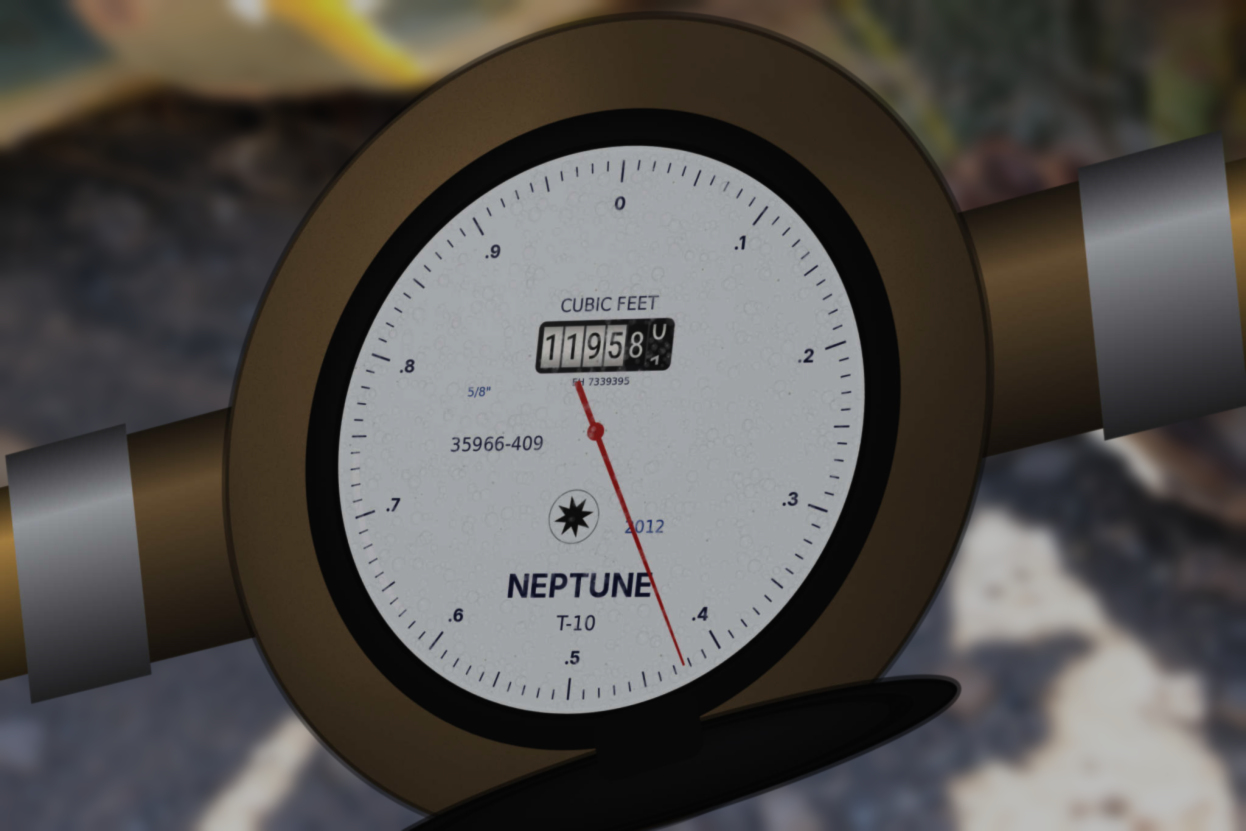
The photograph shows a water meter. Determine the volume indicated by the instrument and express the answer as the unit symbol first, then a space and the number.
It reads ft³ 119580.42
